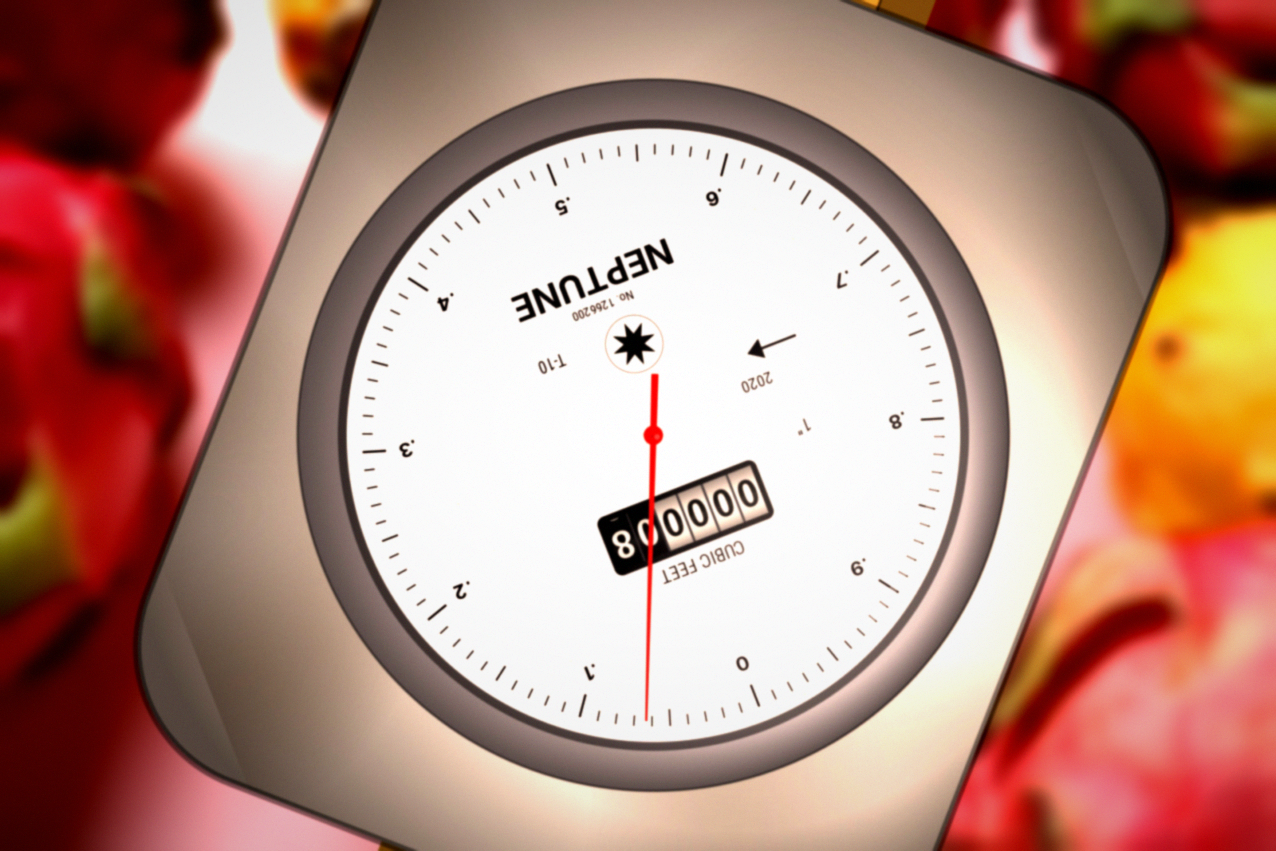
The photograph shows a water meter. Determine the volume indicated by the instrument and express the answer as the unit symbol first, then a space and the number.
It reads ft³ 8.06
